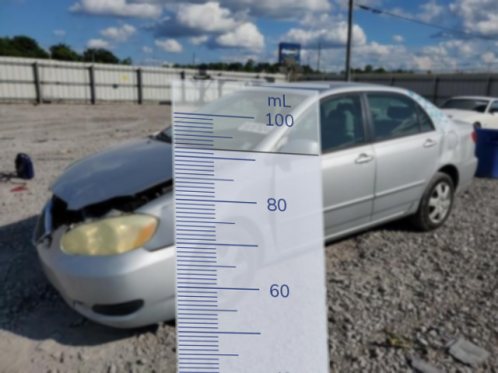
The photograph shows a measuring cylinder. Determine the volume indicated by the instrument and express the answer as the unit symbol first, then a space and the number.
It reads mL 92
